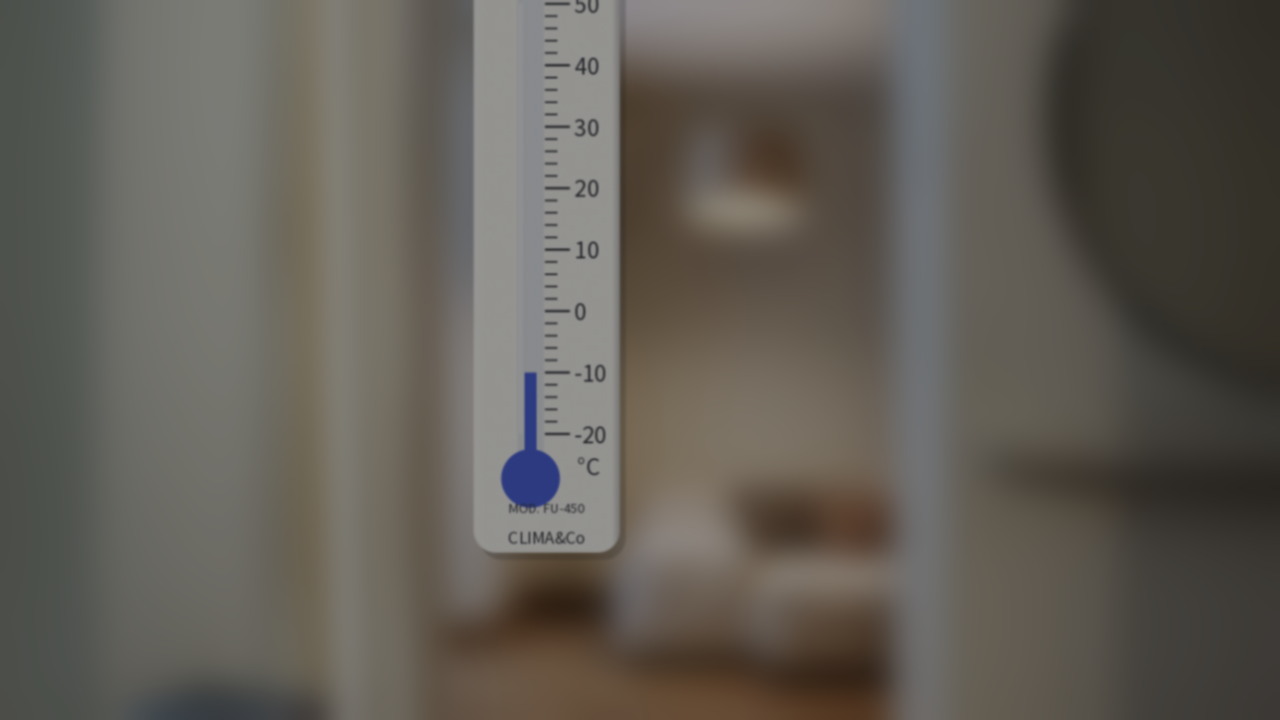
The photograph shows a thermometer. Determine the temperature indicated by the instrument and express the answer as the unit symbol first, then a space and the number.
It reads °C -10
